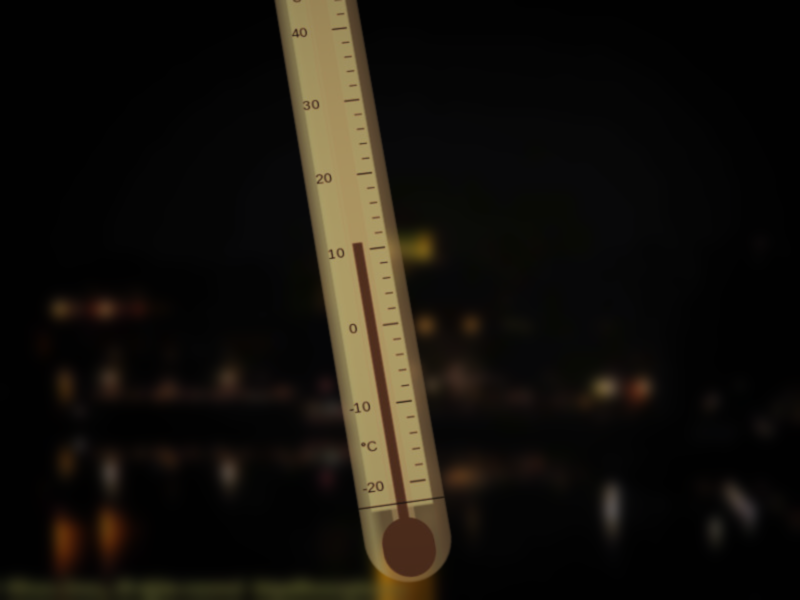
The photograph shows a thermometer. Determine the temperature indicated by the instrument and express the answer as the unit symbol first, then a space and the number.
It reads °C 11
